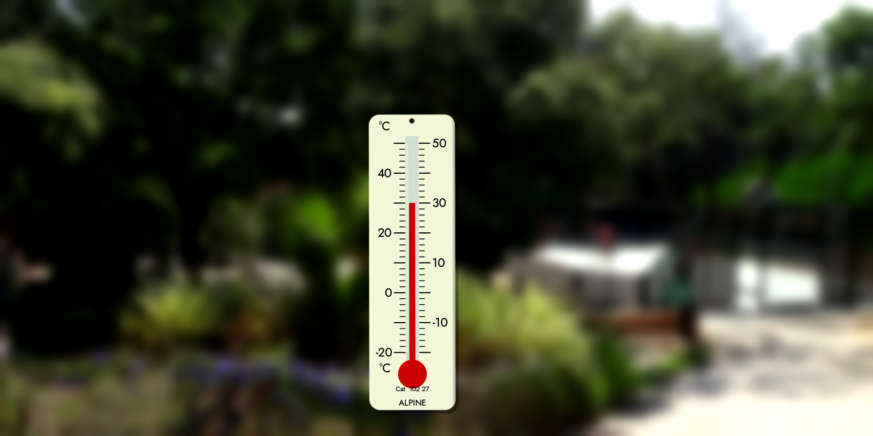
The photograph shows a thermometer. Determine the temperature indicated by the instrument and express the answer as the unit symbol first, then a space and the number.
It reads °C 30
